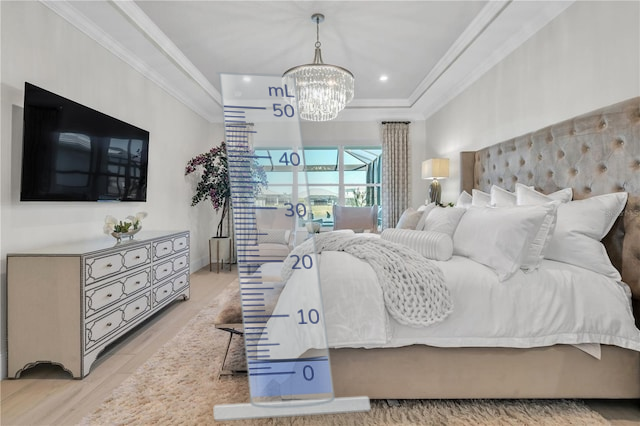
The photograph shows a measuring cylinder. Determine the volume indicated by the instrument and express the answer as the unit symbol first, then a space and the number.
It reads mL 2
